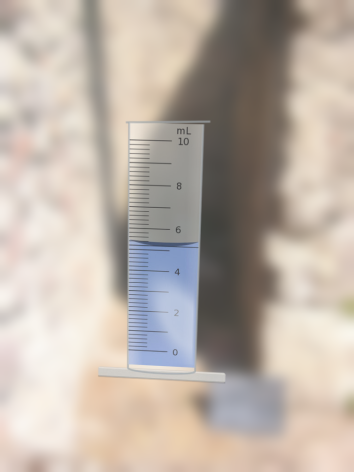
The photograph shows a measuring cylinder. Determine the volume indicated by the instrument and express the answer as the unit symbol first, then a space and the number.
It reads mL 5.2
